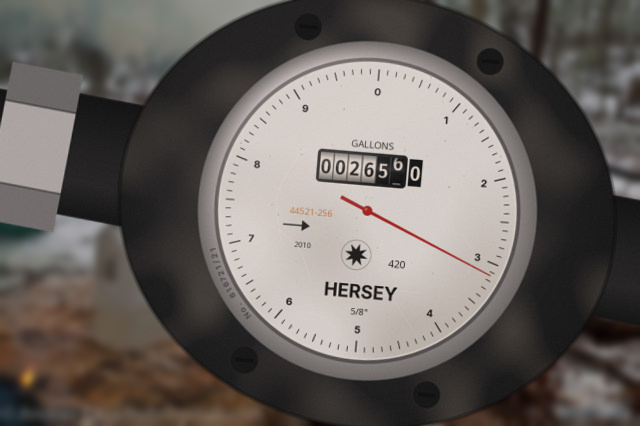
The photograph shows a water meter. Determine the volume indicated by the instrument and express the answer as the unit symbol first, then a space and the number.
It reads gal 26563.1
